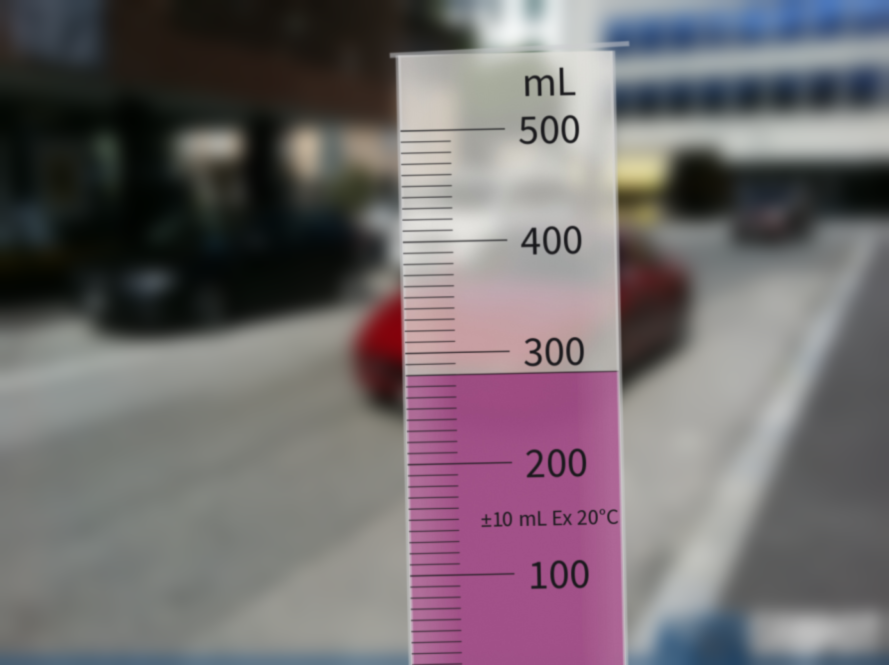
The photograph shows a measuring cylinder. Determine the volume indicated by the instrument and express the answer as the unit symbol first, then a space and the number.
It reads mL 280
